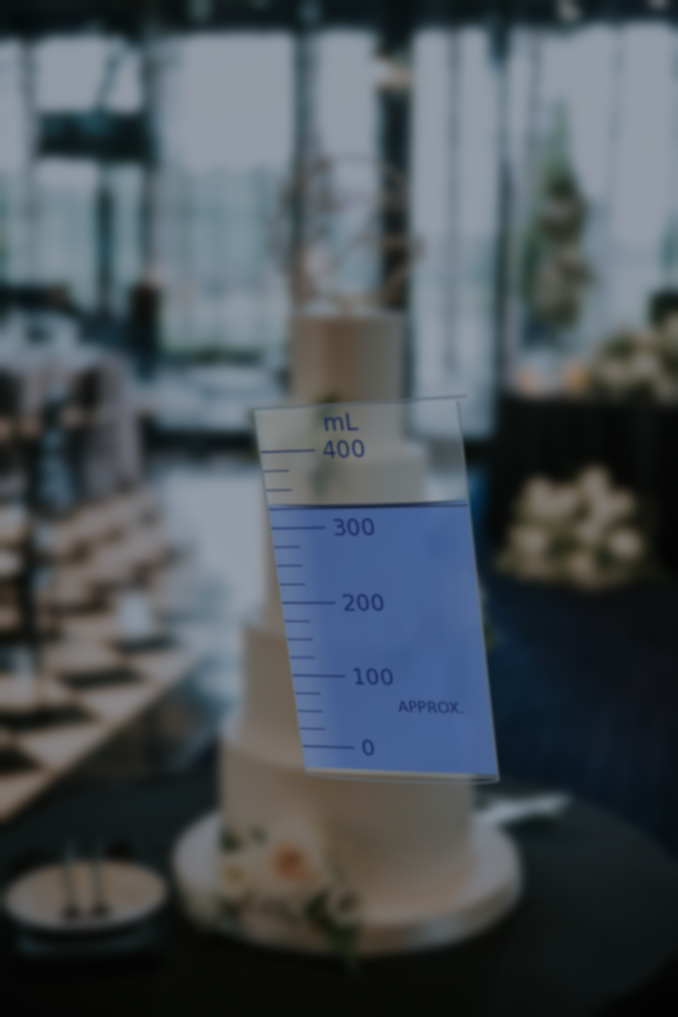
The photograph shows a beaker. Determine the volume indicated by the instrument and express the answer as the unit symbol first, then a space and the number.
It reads mL 325
